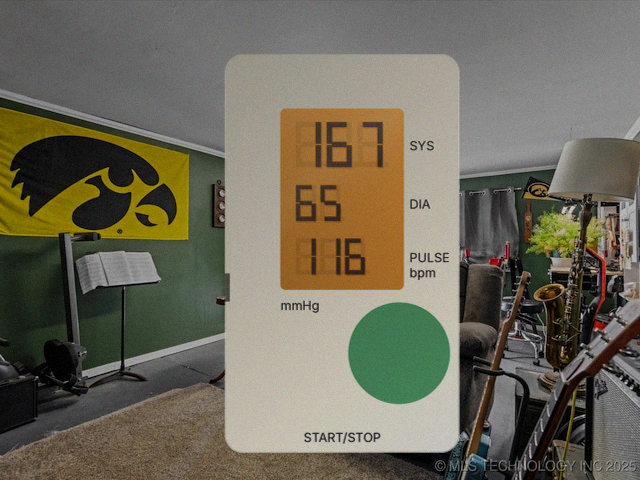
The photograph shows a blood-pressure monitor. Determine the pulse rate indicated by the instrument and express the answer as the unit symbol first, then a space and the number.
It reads bpm 116
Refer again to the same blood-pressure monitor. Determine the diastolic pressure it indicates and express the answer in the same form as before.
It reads mmHg 65
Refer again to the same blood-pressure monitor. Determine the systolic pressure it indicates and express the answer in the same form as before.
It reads mmHg 167
